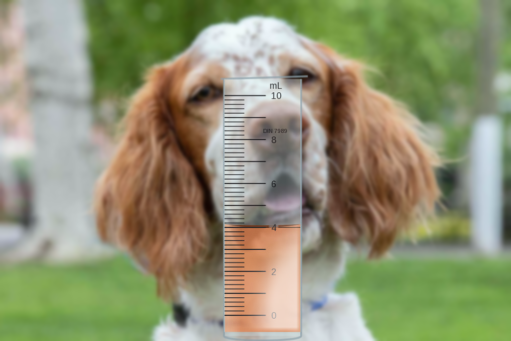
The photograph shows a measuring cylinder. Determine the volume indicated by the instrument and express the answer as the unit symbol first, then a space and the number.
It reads mL 4
